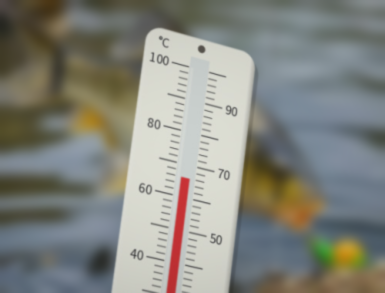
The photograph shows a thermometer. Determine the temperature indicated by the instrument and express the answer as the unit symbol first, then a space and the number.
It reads °C 66
